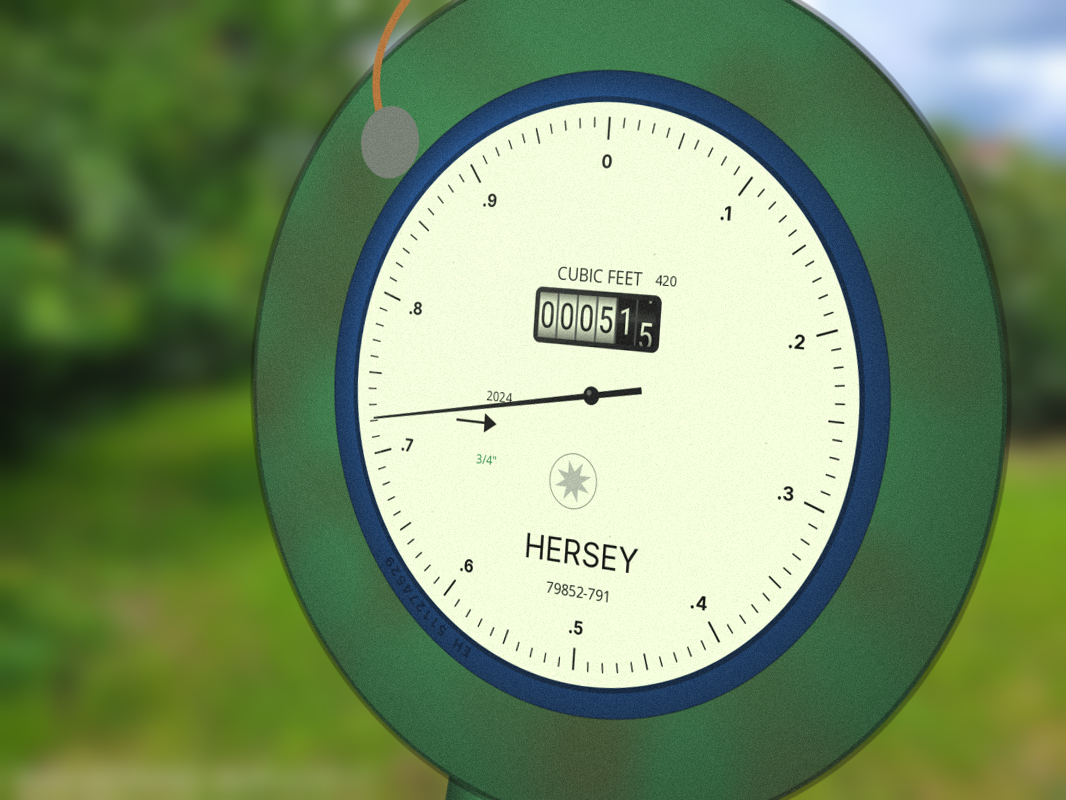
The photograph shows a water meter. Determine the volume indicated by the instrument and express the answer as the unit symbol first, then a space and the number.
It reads ft³ 514.72
